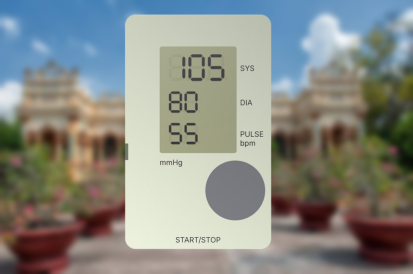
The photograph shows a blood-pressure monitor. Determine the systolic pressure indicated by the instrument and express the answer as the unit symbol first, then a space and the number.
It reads mmHg 105
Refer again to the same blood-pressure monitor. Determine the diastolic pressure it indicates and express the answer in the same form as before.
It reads mmHg 80
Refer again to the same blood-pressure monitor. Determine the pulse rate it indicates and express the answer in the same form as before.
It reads bpm 55
